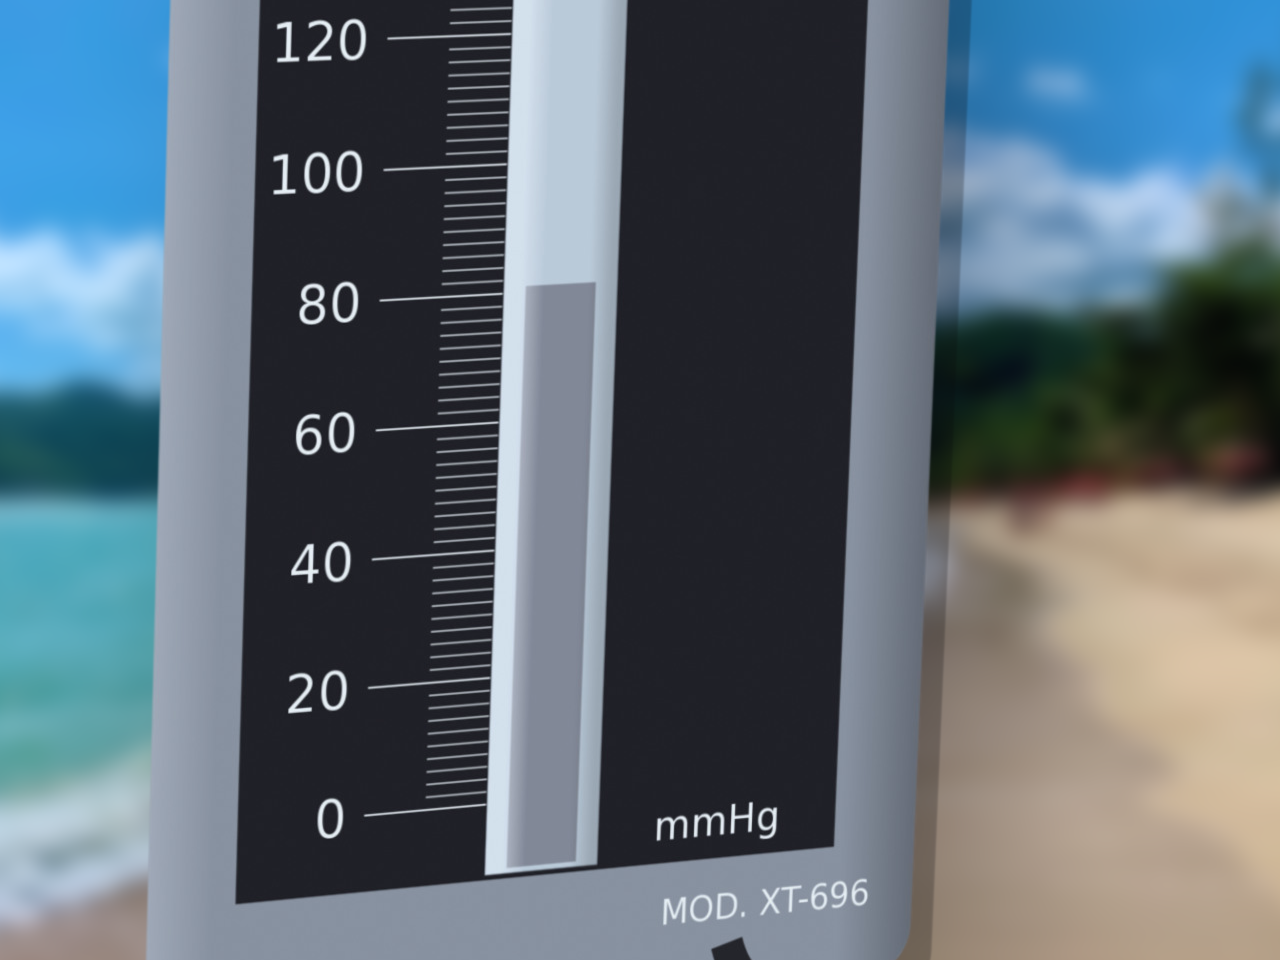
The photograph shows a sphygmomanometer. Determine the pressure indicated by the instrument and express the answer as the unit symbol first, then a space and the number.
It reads mmHg 81
